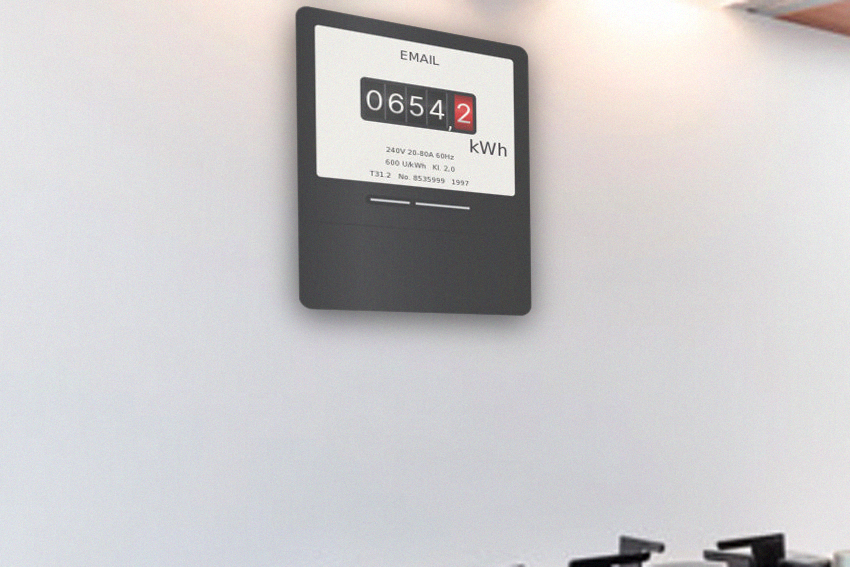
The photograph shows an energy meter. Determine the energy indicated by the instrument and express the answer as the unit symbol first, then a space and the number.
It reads kWh 654.2
